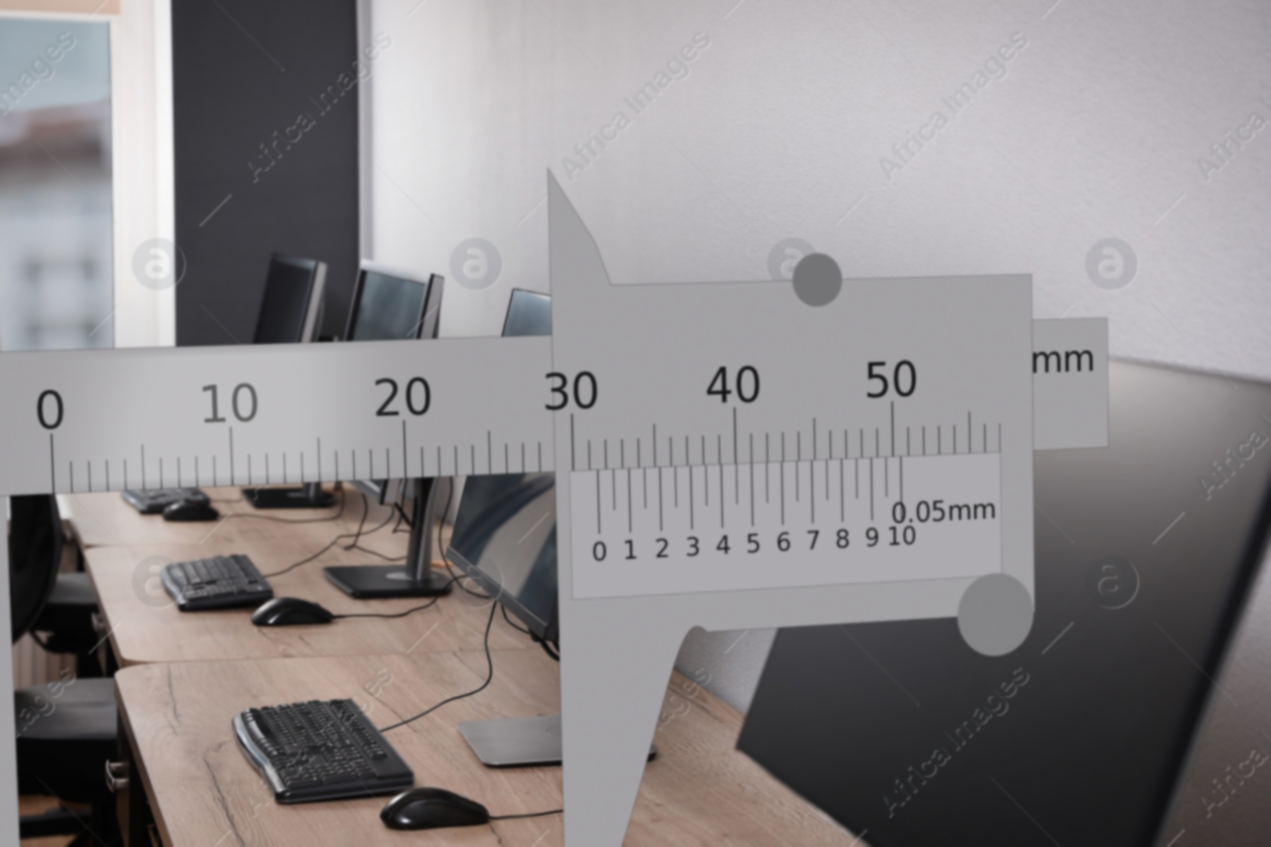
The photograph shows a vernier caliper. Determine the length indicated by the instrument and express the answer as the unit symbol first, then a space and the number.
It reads mm 31.5
